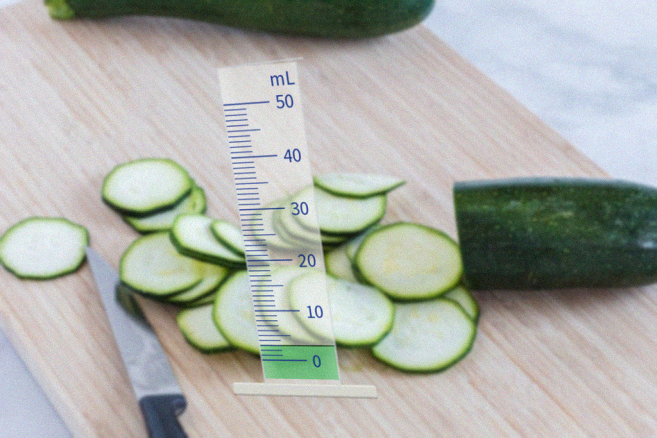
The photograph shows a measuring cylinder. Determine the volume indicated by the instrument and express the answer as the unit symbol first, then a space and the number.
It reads mL 3
